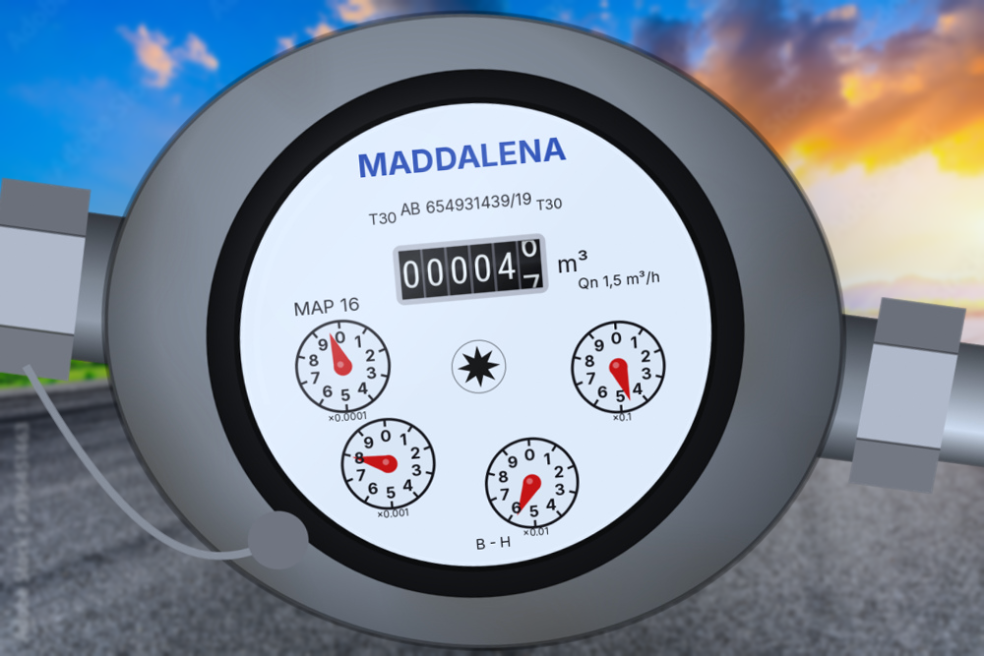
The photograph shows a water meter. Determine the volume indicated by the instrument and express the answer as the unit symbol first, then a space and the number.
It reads m³ 46.4579
